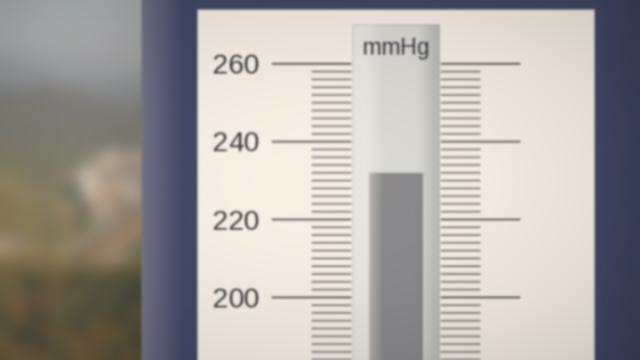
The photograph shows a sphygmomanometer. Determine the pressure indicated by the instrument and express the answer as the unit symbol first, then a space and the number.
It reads mmHg 232
